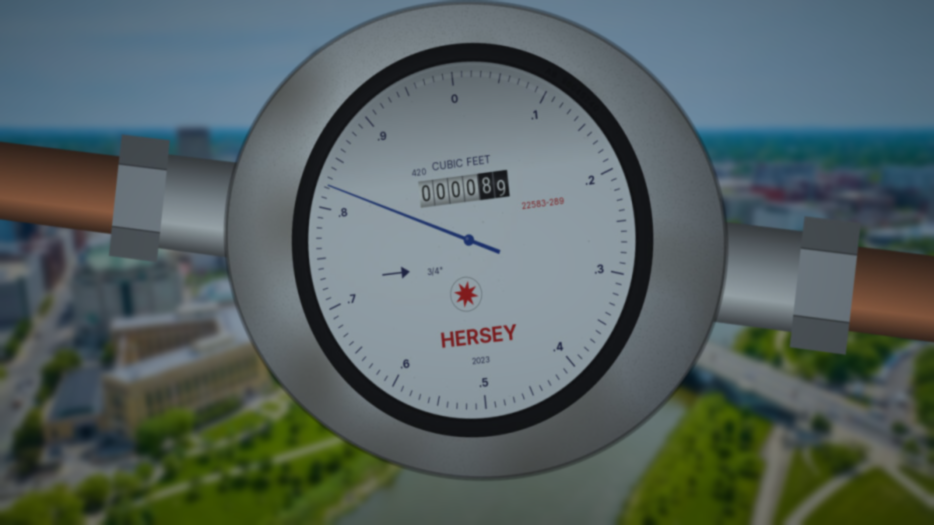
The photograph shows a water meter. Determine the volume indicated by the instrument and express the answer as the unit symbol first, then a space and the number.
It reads ft³ 88.82
